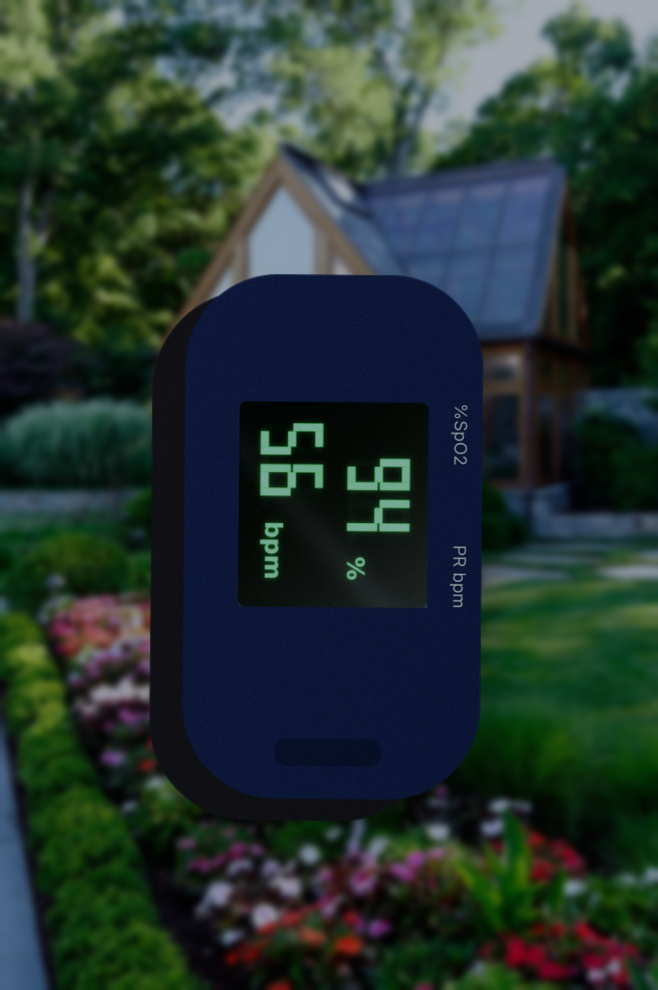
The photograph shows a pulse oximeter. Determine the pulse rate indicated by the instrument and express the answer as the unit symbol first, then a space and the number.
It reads bpm 56
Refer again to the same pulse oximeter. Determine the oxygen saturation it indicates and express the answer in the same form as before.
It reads % 94
